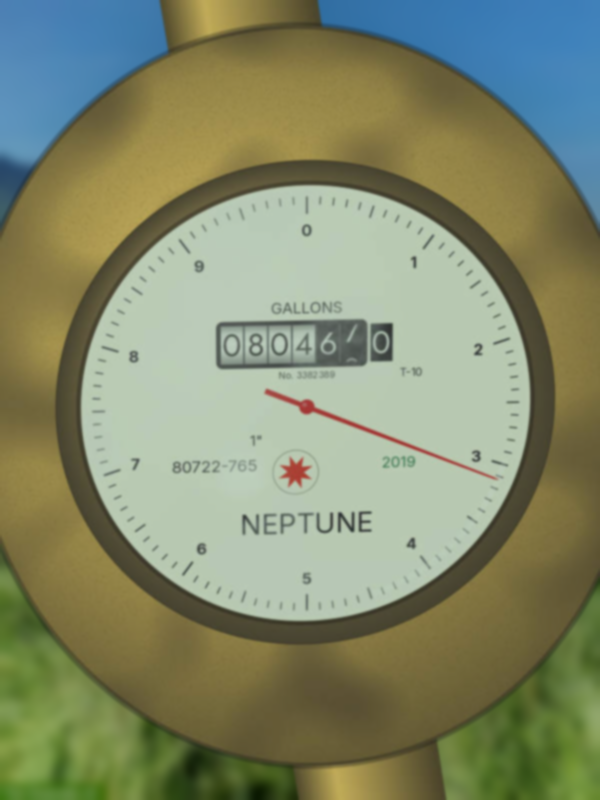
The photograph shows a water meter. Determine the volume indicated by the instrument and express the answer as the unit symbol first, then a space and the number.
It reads gal 804673.1
